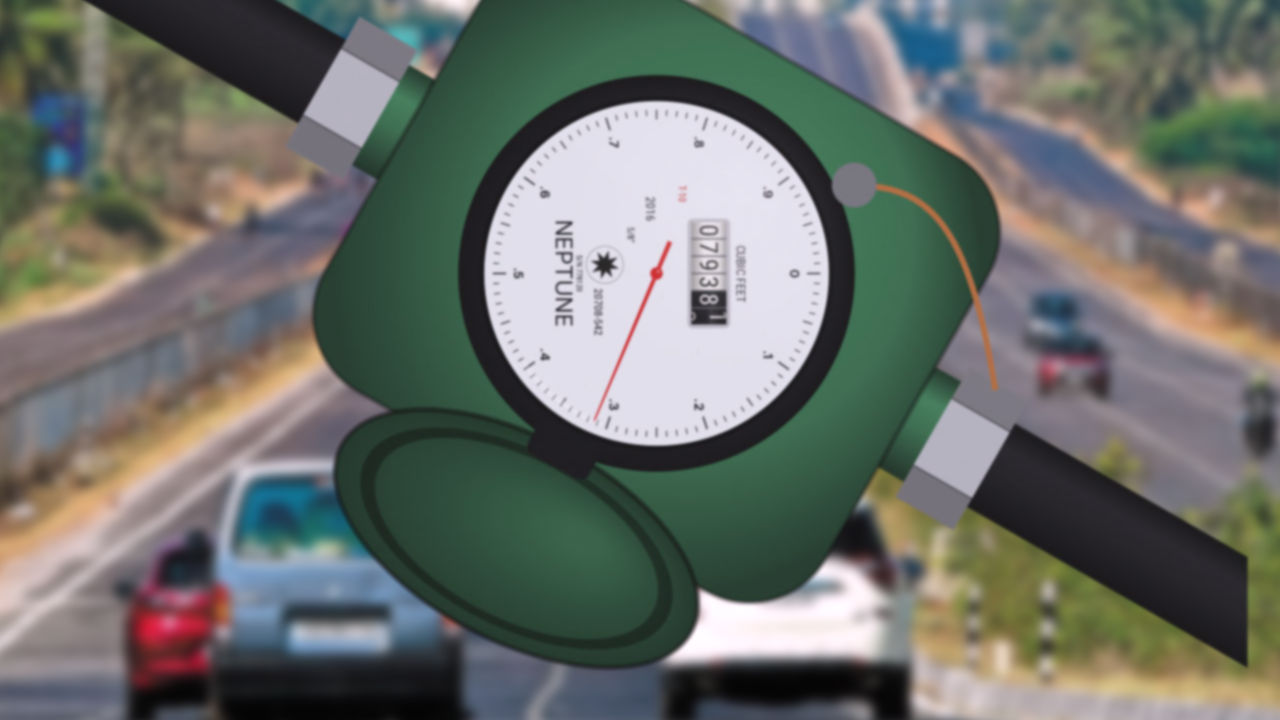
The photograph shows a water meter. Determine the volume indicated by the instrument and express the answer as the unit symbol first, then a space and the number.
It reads ft³ 79381.31
